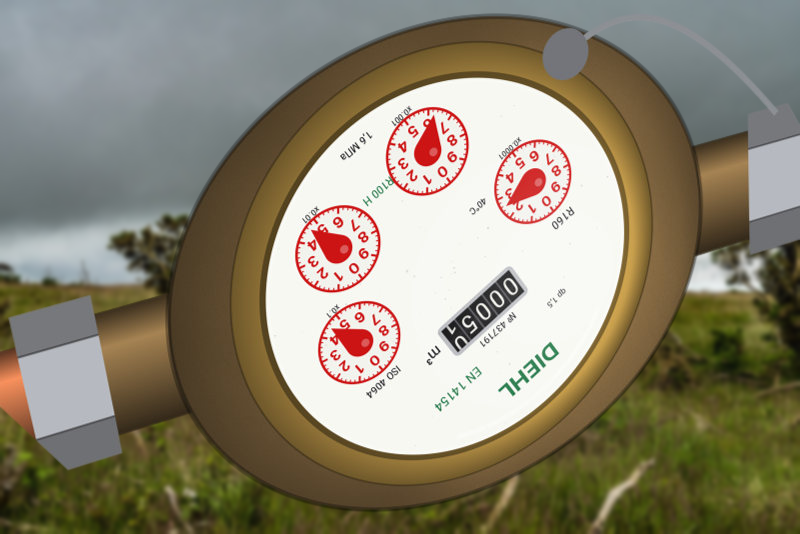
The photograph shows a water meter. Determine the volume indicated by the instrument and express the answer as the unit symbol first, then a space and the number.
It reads m³ 50.4462
